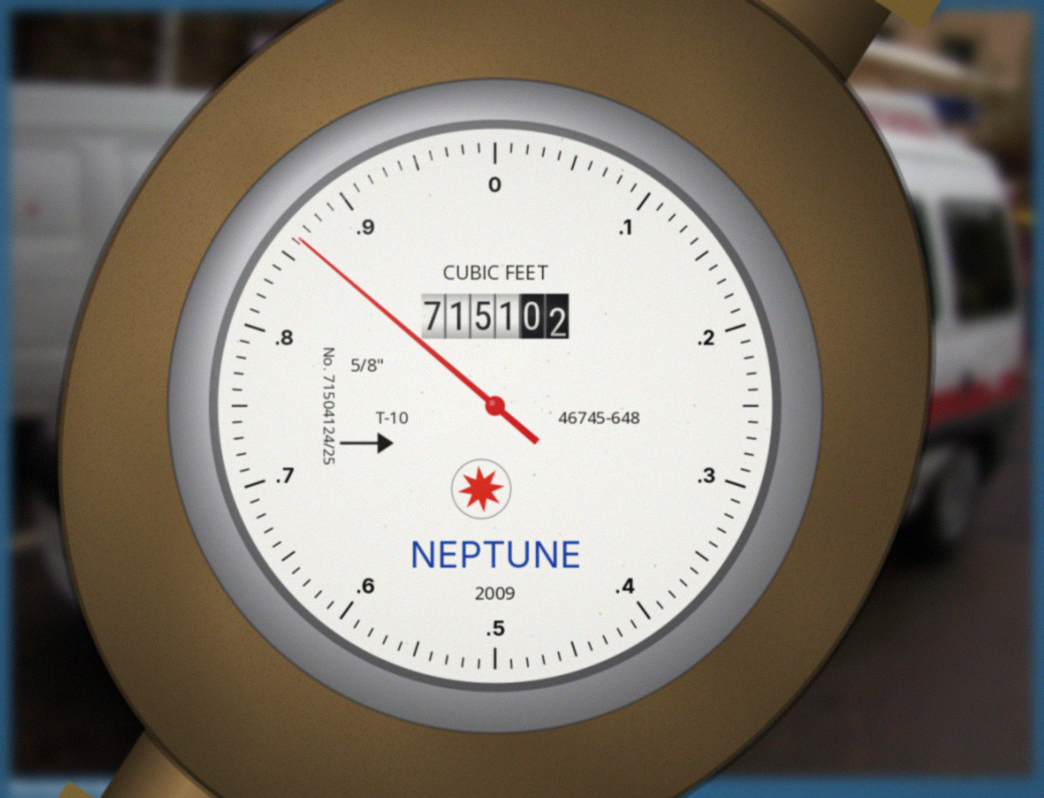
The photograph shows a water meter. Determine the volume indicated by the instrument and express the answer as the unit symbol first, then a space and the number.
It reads ft³ 715101.86
